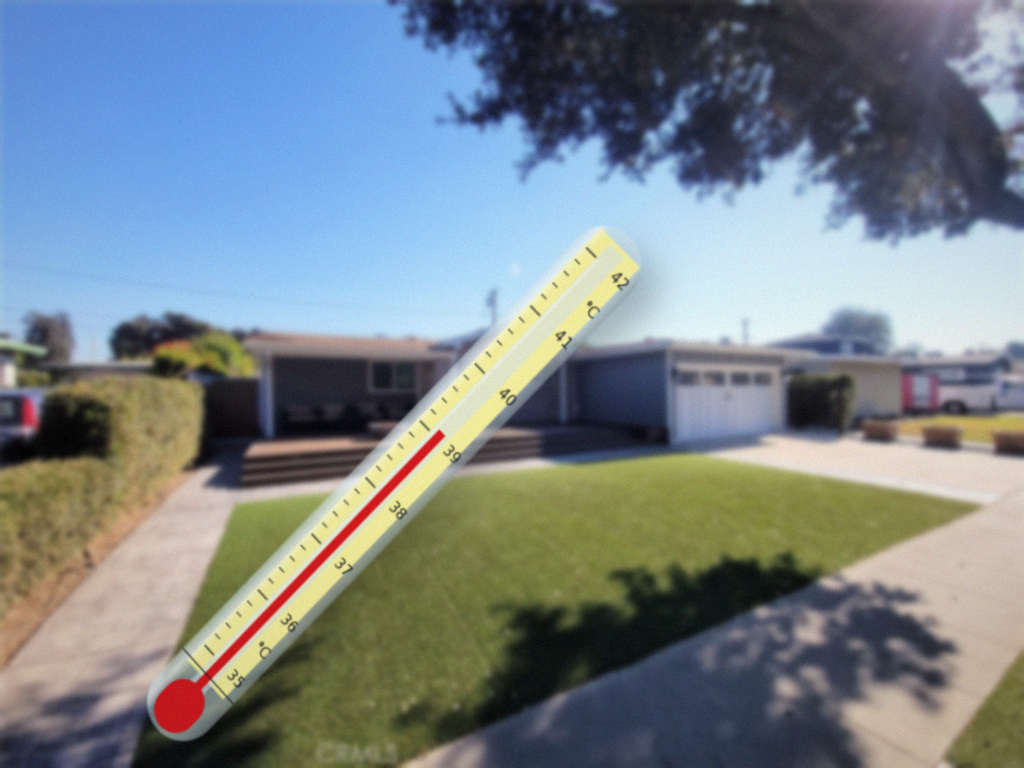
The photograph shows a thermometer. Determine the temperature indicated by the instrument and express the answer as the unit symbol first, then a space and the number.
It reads °C 39.1
